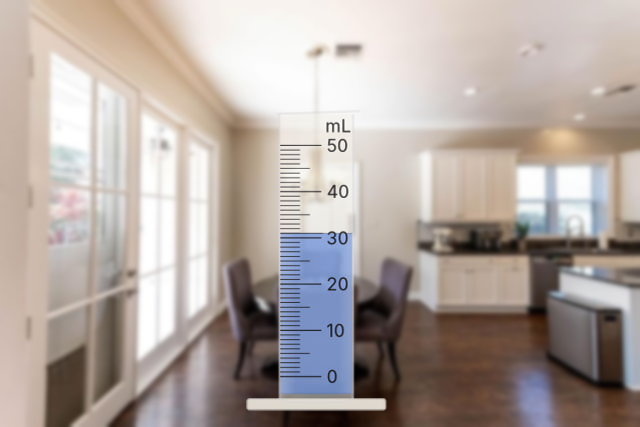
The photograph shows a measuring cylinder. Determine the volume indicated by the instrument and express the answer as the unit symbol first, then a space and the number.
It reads mL 31
